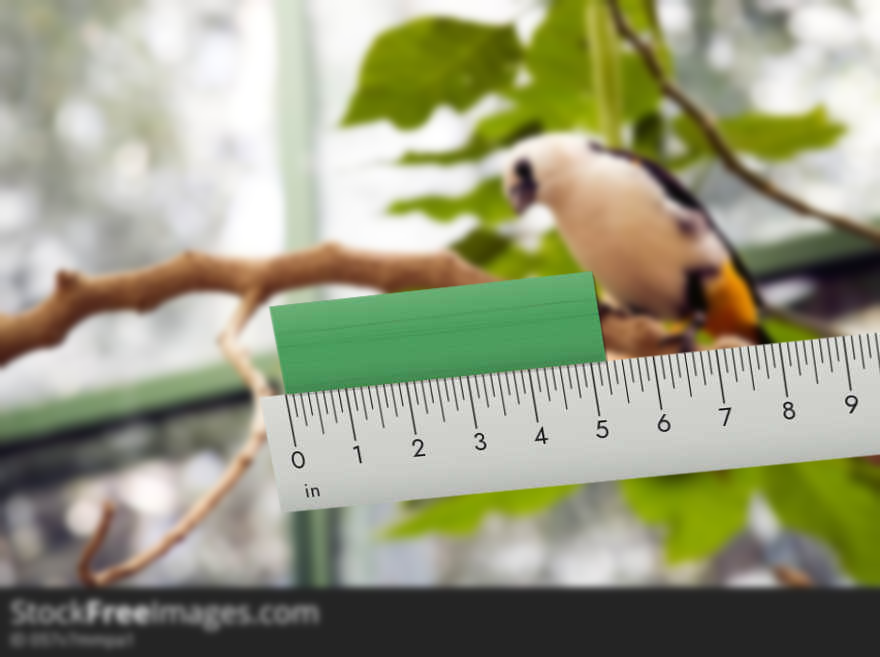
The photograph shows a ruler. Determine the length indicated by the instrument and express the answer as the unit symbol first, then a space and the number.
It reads in 5.25
